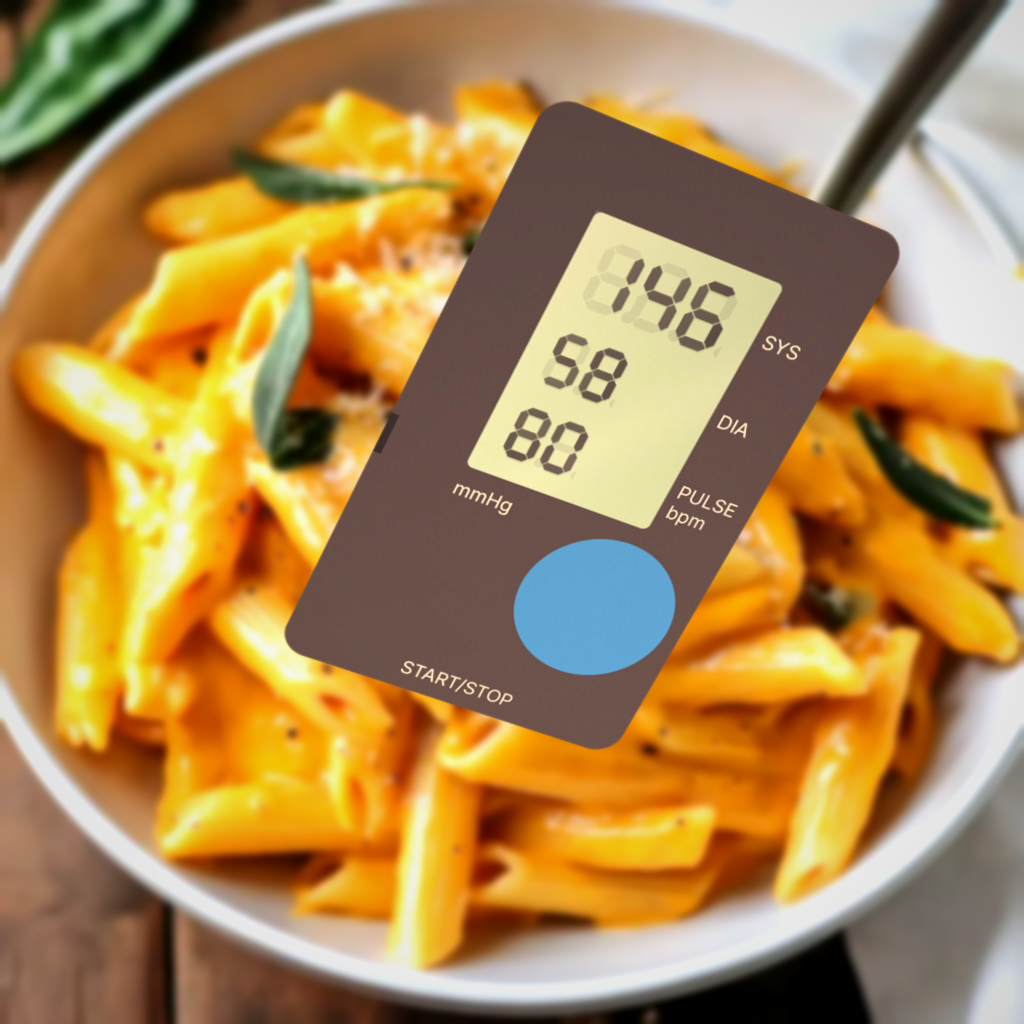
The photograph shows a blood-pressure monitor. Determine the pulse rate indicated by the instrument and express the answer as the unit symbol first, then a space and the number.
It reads bpm 80
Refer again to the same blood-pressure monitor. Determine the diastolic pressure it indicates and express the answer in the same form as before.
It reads mmHg 58
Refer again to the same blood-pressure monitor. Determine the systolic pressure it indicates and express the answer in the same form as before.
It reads mmHg 146
